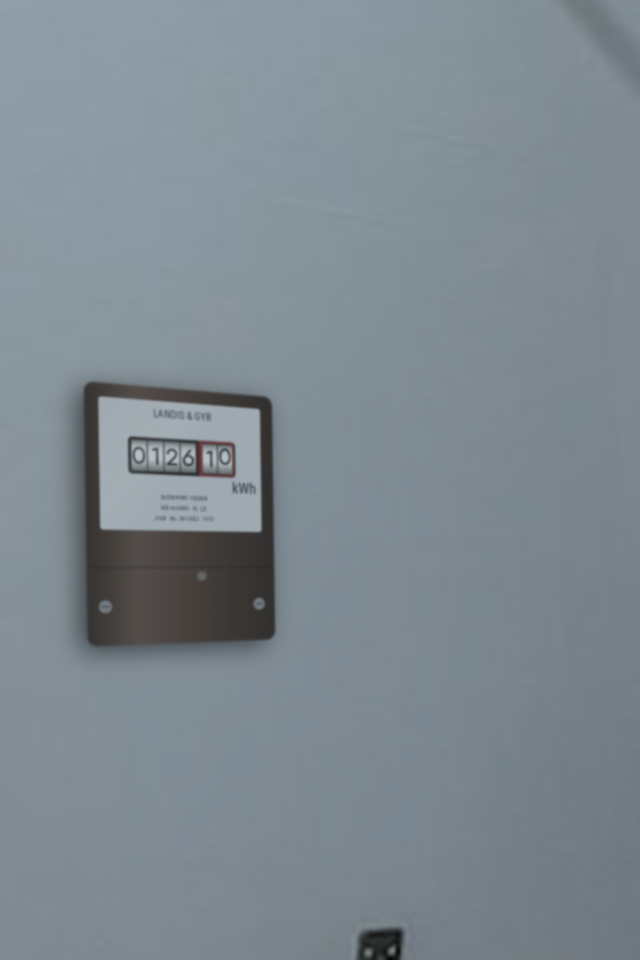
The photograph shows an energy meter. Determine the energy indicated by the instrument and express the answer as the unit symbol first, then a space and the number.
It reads kWh 126.10
